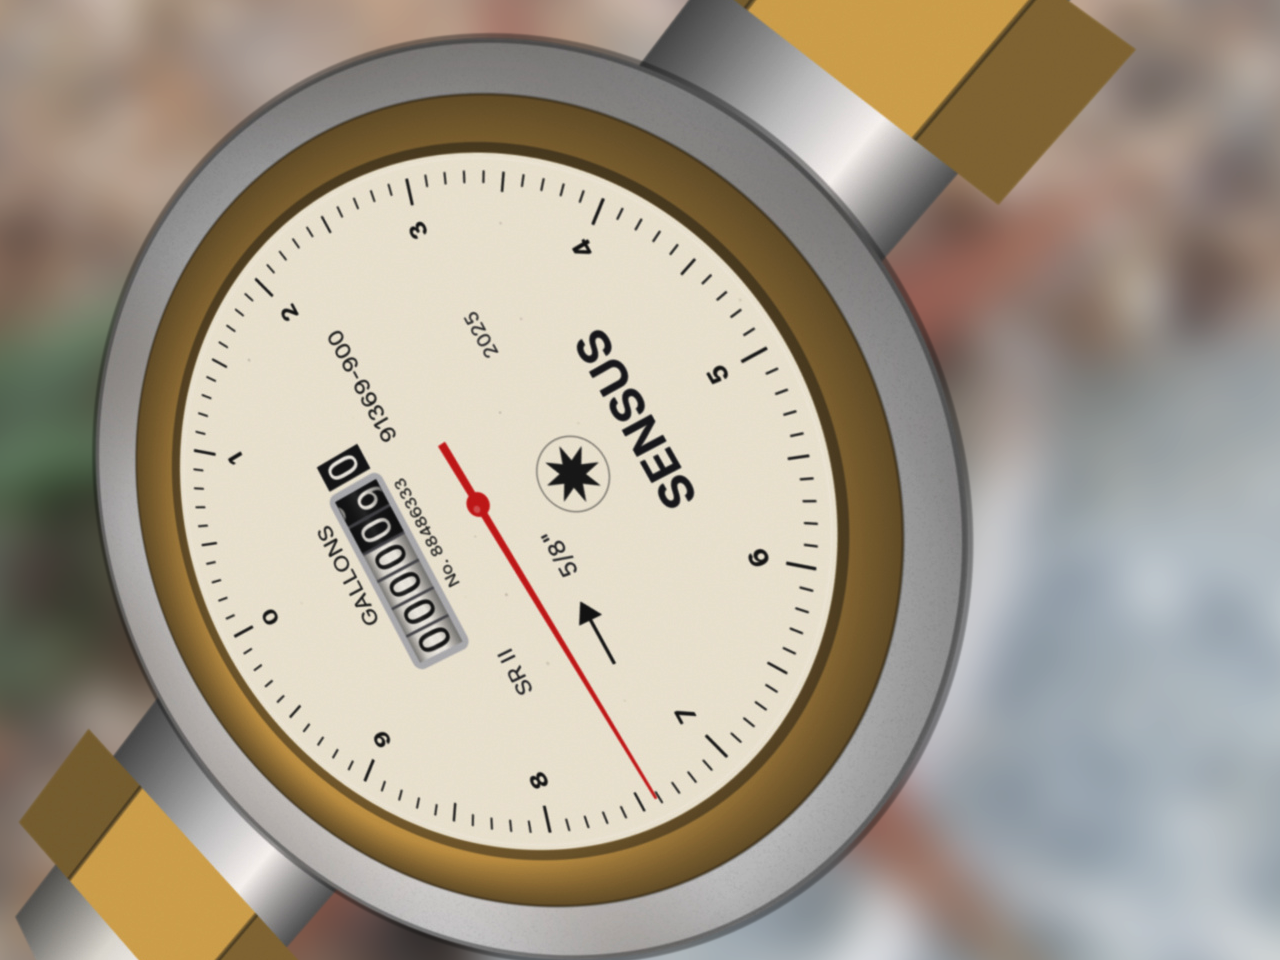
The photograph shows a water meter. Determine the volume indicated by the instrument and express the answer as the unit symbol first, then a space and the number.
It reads gal 87.4
